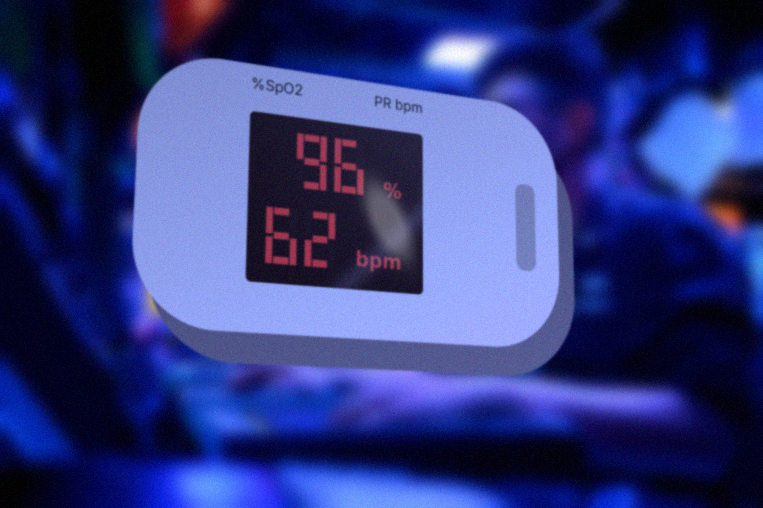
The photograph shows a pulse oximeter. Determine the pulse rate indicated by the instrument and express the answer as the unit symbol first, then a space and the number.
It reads bpm 62
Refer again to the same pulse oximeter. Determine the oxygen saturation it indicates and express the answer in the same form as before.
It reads % 96
